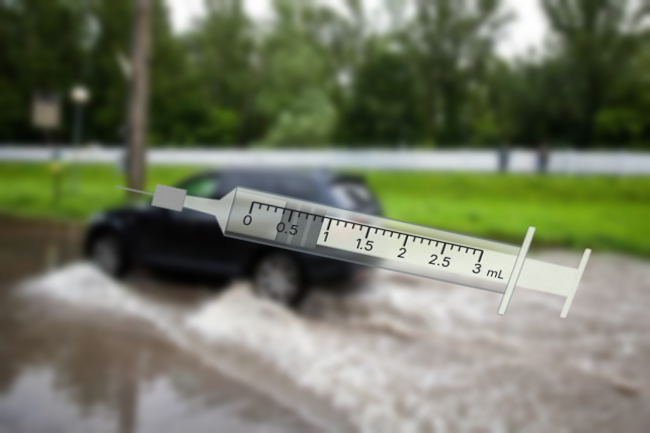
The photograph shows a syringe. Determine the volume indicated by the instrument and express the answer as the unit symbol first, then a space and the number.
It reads mL 0.4
